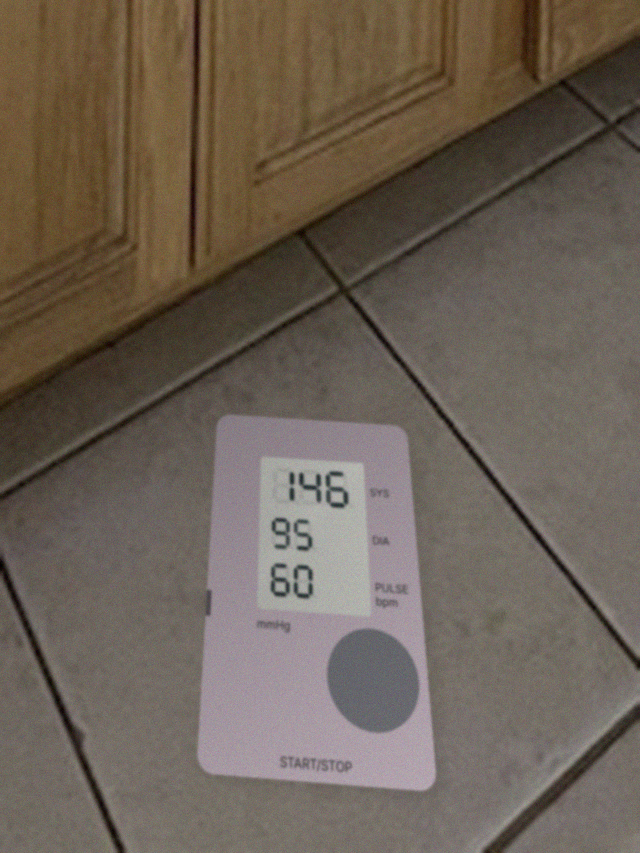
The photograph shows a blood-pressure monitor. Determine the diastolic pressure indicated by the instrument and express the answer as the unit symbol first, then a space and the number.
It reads mmHg 95
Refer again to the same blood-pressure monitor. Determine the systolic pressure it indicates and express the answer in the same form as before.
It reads mmHg 146
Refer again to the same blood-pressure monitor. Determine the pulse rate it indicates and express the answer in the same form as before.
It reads bpm 60
